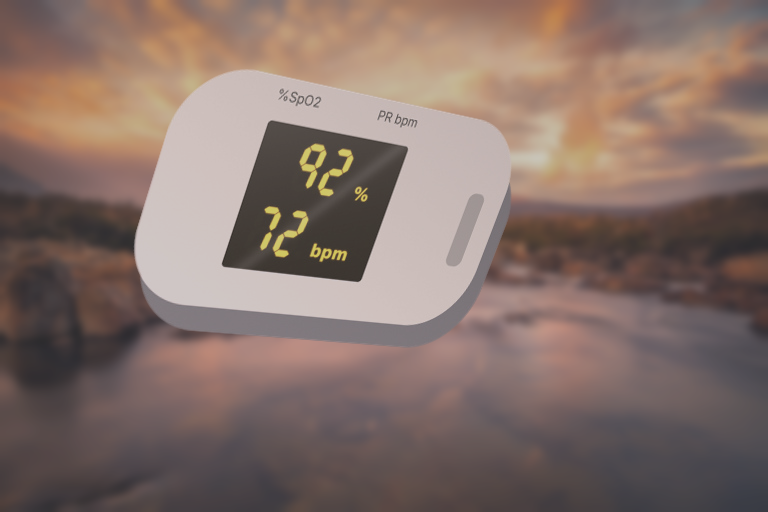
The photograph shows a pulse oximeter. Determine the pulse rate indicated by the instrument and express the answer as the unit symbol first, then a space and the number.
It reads bpm 72
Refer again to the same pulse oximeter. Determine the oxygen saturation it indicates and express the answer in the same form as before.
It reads % 92
